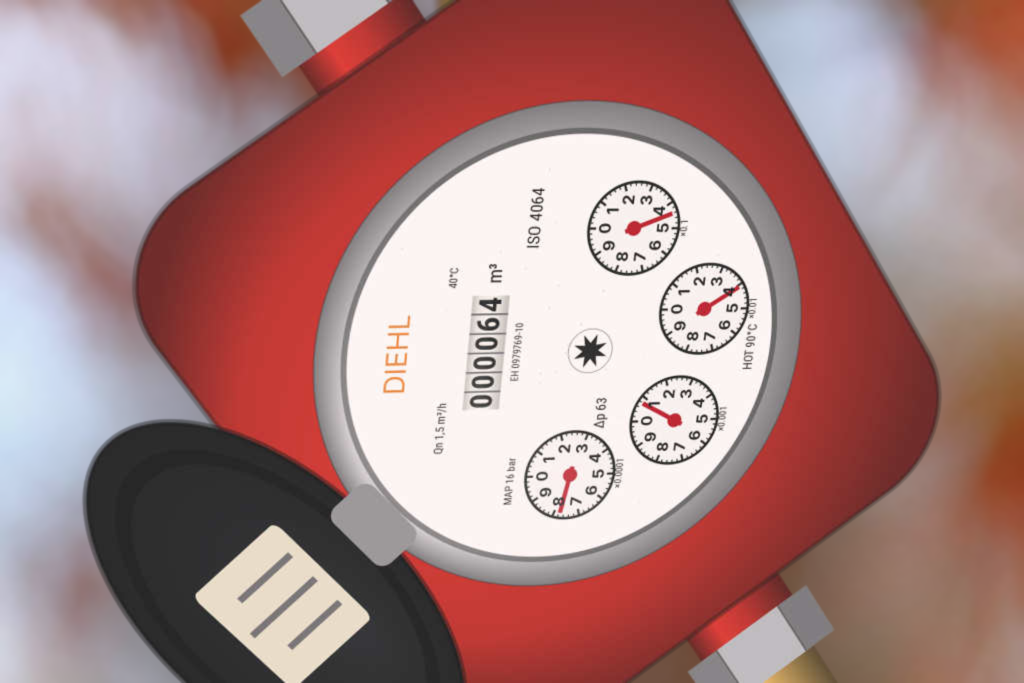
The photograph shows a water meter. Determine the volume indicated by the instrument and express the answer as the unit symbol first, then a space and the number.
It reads m³ 64.4407
